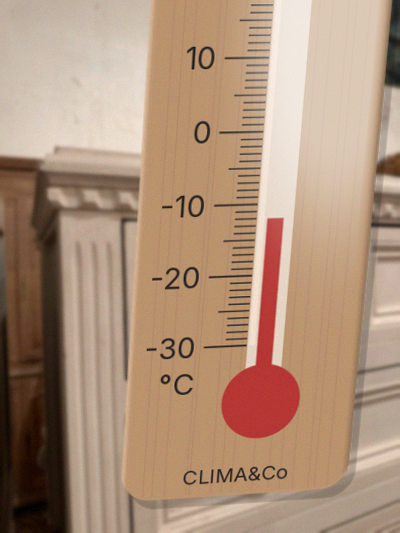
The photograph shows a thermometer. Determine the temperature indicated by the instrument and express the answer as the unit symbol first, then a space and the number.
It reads °C -12
